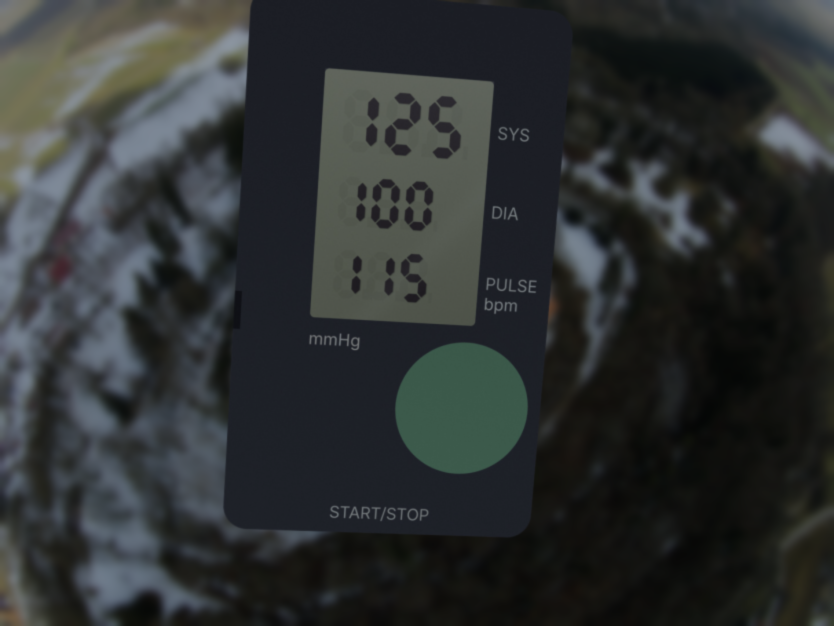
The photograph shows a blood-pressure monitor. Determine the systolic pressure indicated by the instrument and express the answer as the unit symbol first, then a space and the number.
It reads mmHg 125
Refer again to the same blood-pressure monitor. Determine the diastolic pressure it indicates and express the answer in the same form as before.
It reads mmHg 100
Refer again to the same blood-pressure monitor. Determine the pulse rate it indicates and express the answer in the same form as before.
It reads bpm 115
